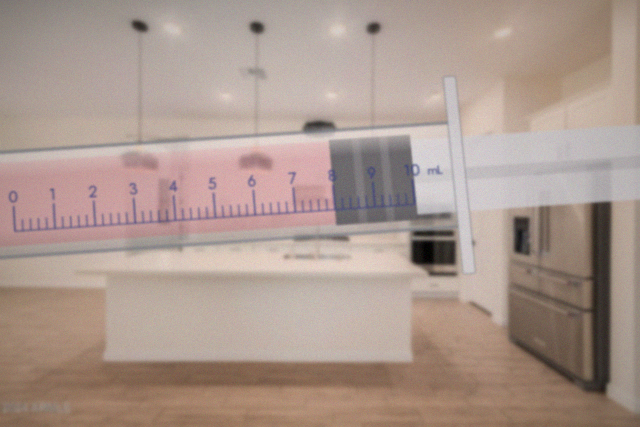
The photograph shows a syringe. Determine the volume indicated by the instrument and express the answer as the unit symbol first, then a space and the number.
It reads mL 8
